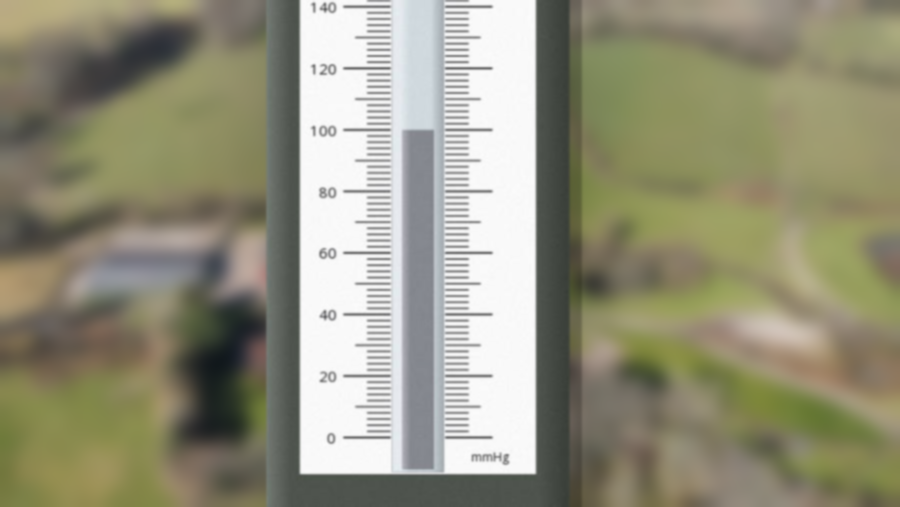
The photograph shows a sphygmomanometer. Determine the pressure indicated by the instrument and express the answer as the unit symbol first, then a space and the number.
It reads mmHg 100
